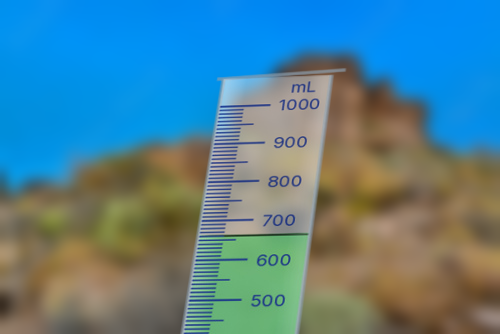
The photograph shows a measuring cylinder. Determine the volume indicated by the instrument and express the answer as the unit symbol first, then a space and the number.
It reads mL 660
